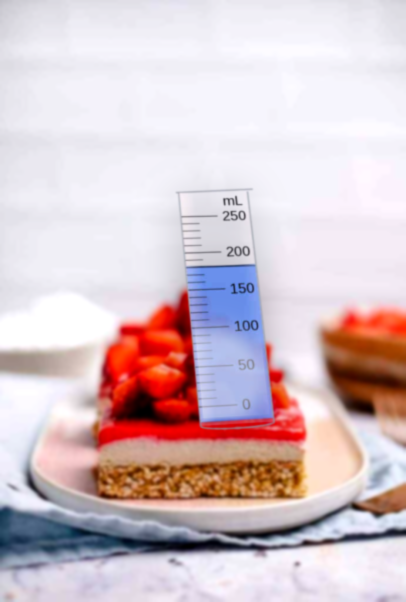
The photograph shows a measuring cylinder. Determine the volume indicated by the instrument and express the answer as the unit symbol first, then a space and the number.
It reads mL 180
